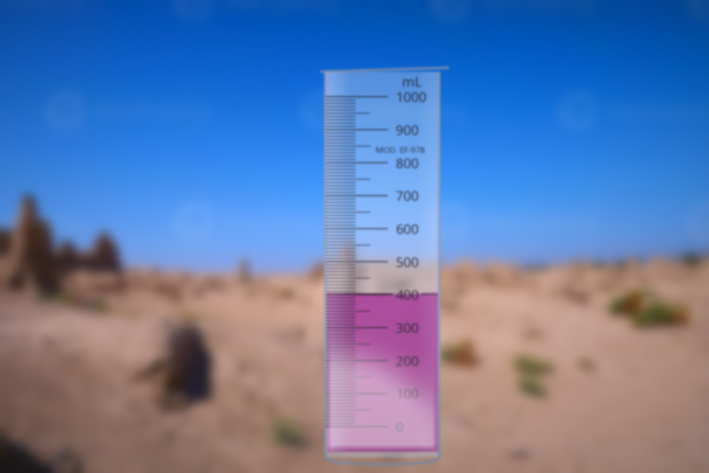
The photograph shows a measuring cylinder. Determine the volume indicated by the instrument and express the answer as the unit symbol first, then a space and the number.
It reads mL 400
